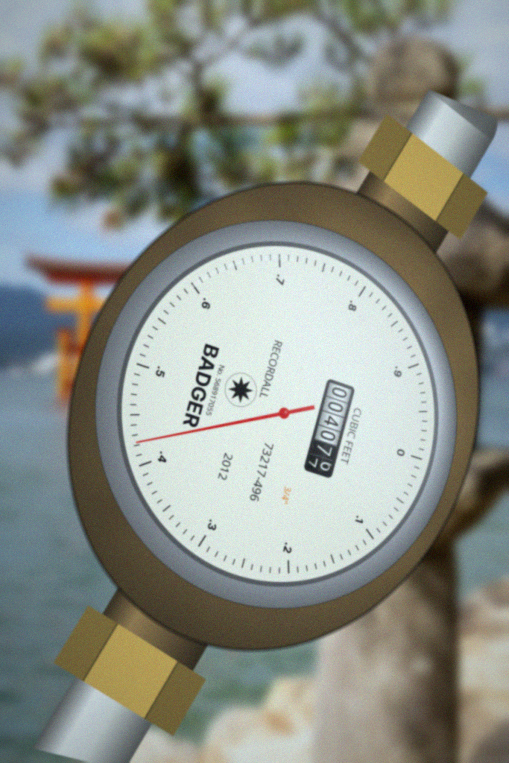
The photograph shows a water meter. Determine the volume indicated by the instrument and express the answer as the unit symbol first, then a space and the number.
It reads ft³ 4076.42
